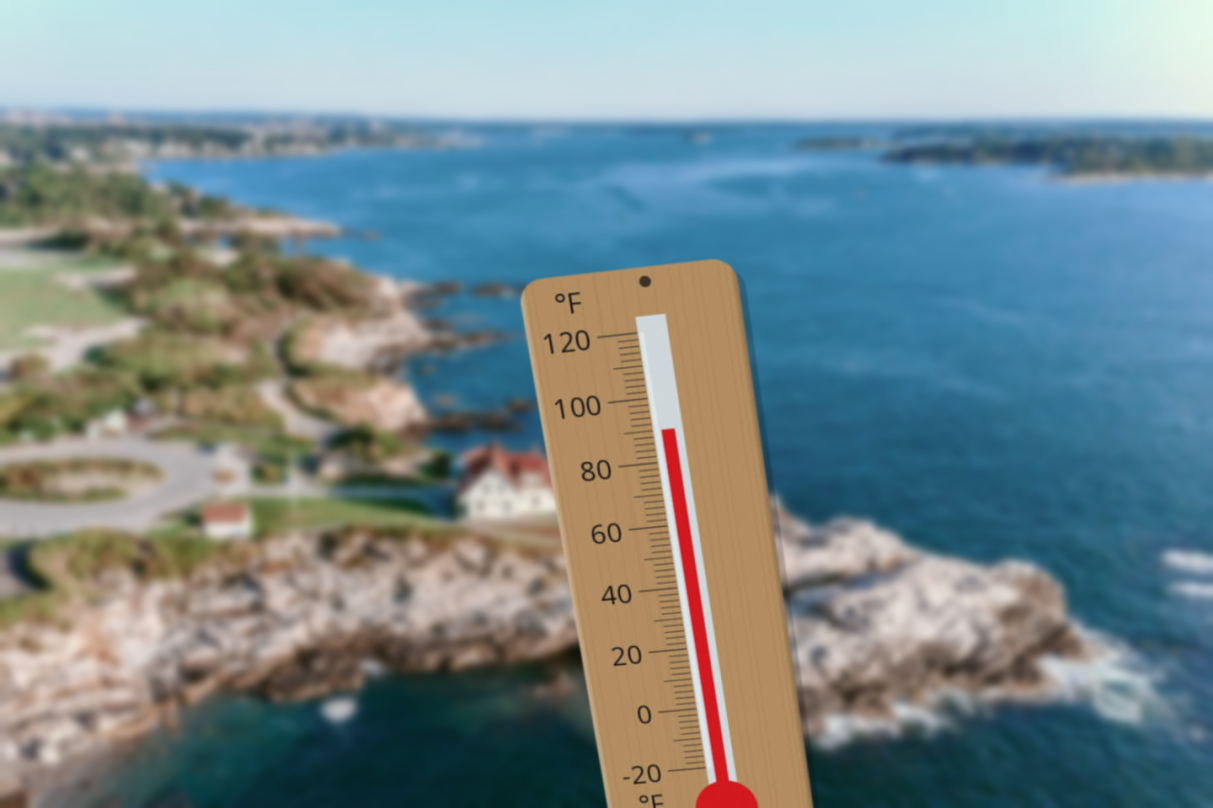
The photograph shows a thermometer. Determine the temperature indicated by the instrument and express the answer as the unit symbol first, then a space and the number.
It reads °F 90
